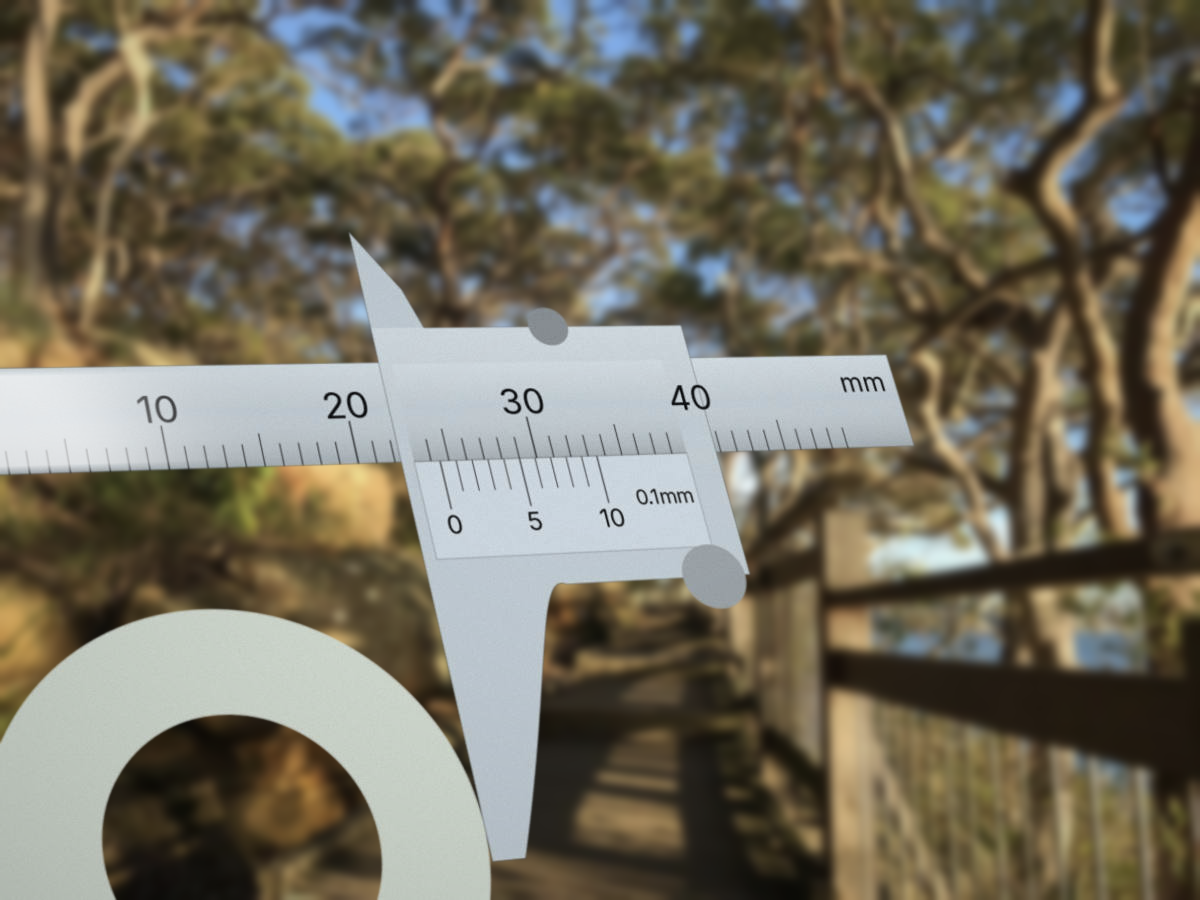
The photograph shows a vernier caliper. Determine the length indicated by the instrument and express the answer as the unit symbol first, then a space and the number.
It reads mm 24.5
